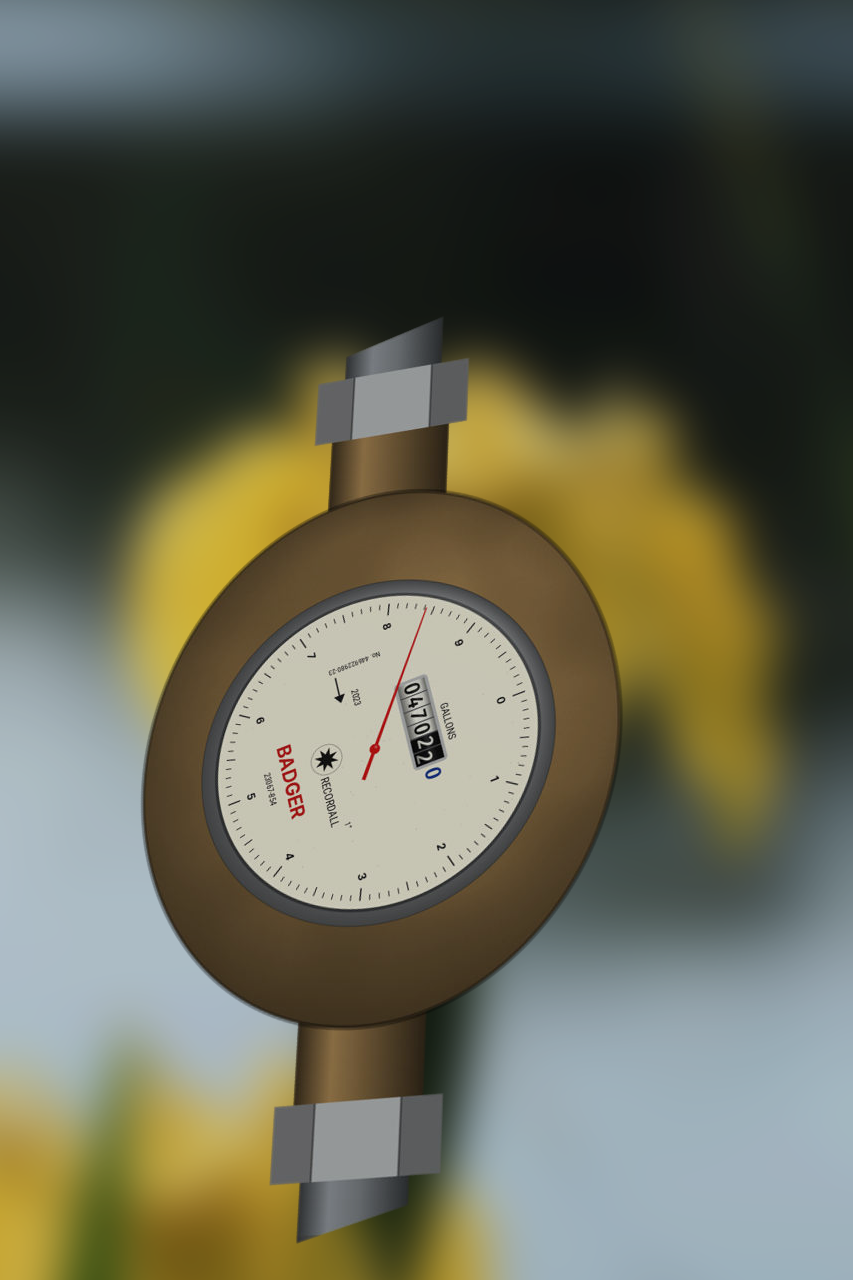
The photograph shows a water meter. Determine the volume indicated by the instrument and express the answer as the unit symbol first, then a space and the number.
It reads gal 470218.4
